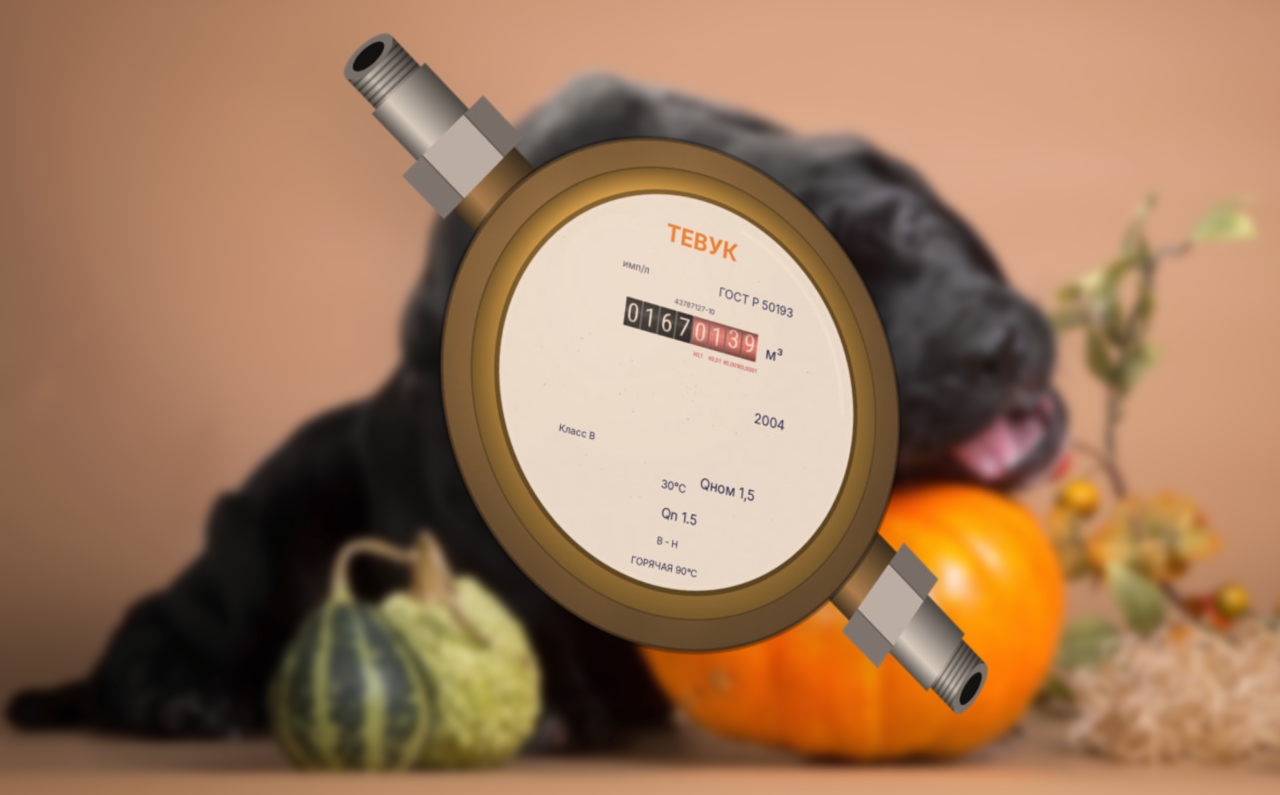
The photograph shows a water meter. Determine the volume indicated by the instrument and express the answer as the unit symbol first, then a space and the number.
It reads m³ 167.0139
